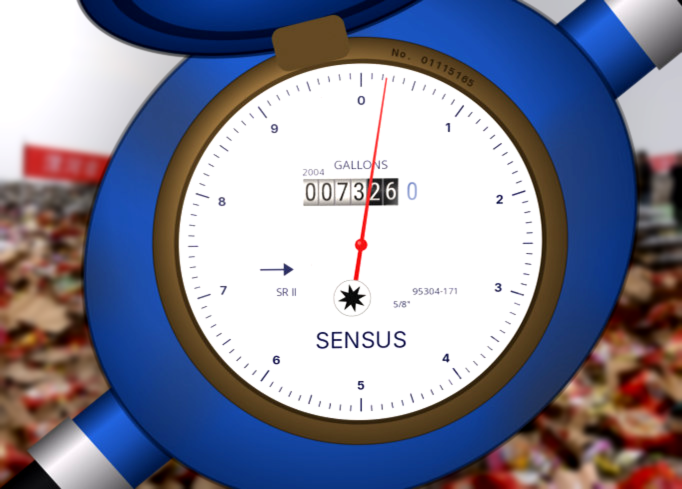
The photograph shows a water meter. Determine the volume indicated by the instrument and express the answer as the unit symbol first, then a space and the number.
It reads gal 73260.2
